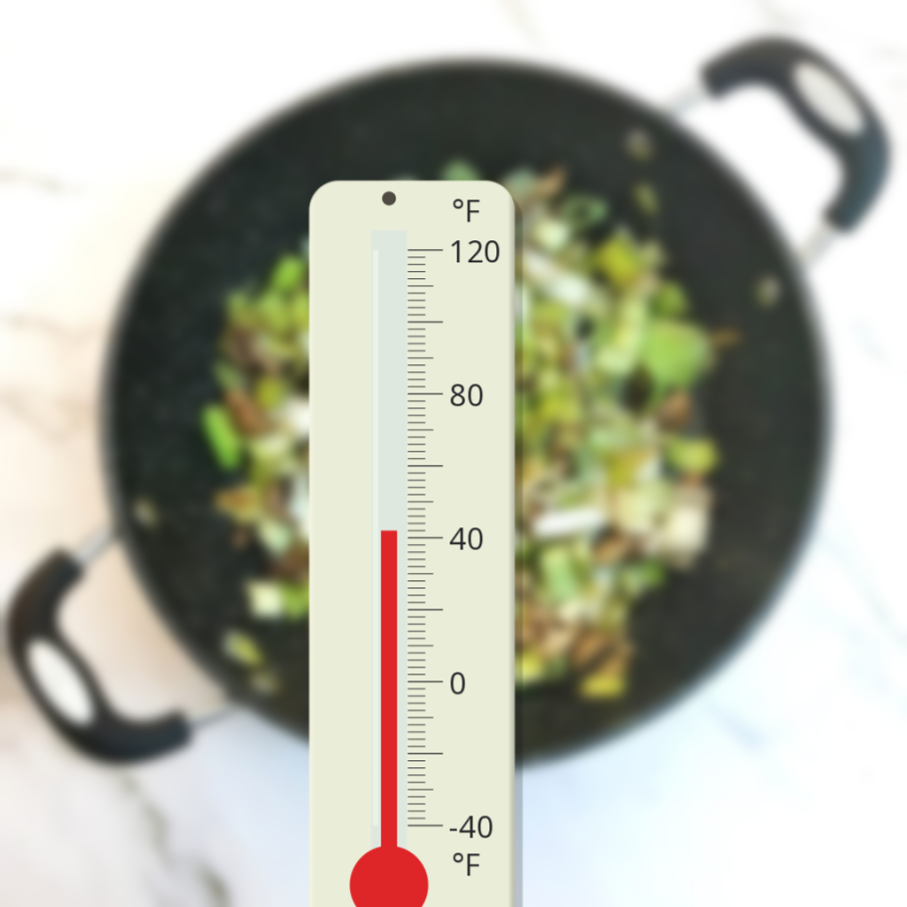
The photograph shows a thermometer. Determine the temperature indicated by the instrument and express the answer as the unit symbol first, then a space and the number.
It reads °F 42
